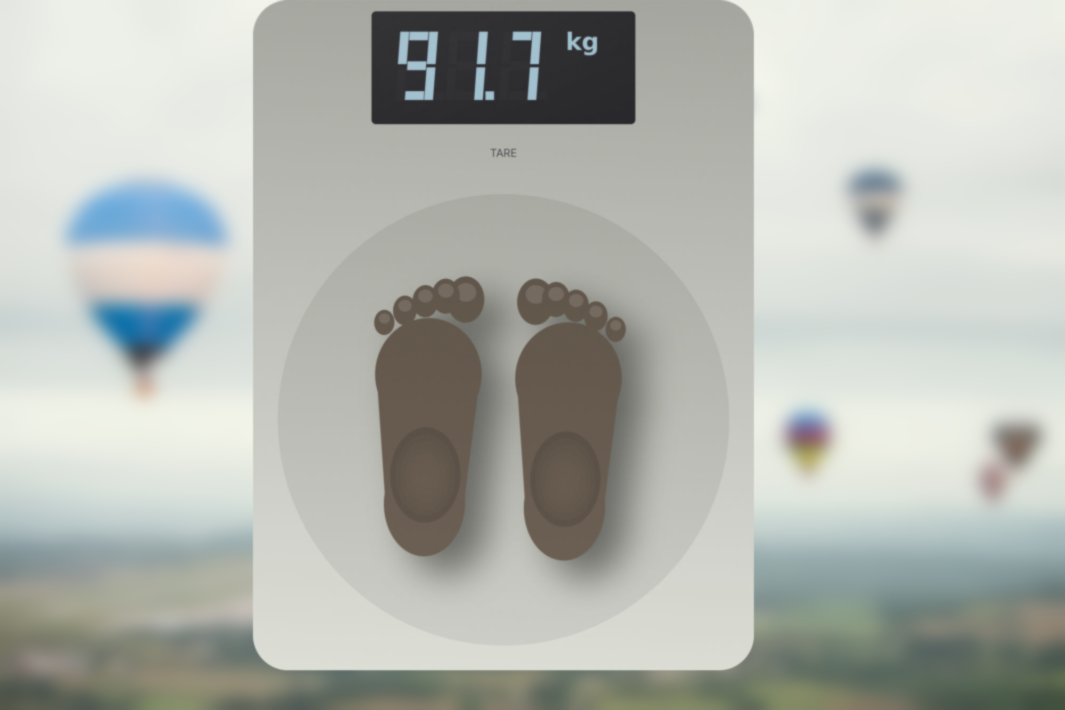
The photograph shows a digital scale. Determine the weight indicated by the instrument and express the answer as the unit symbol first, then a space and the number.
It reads kg 91.7
